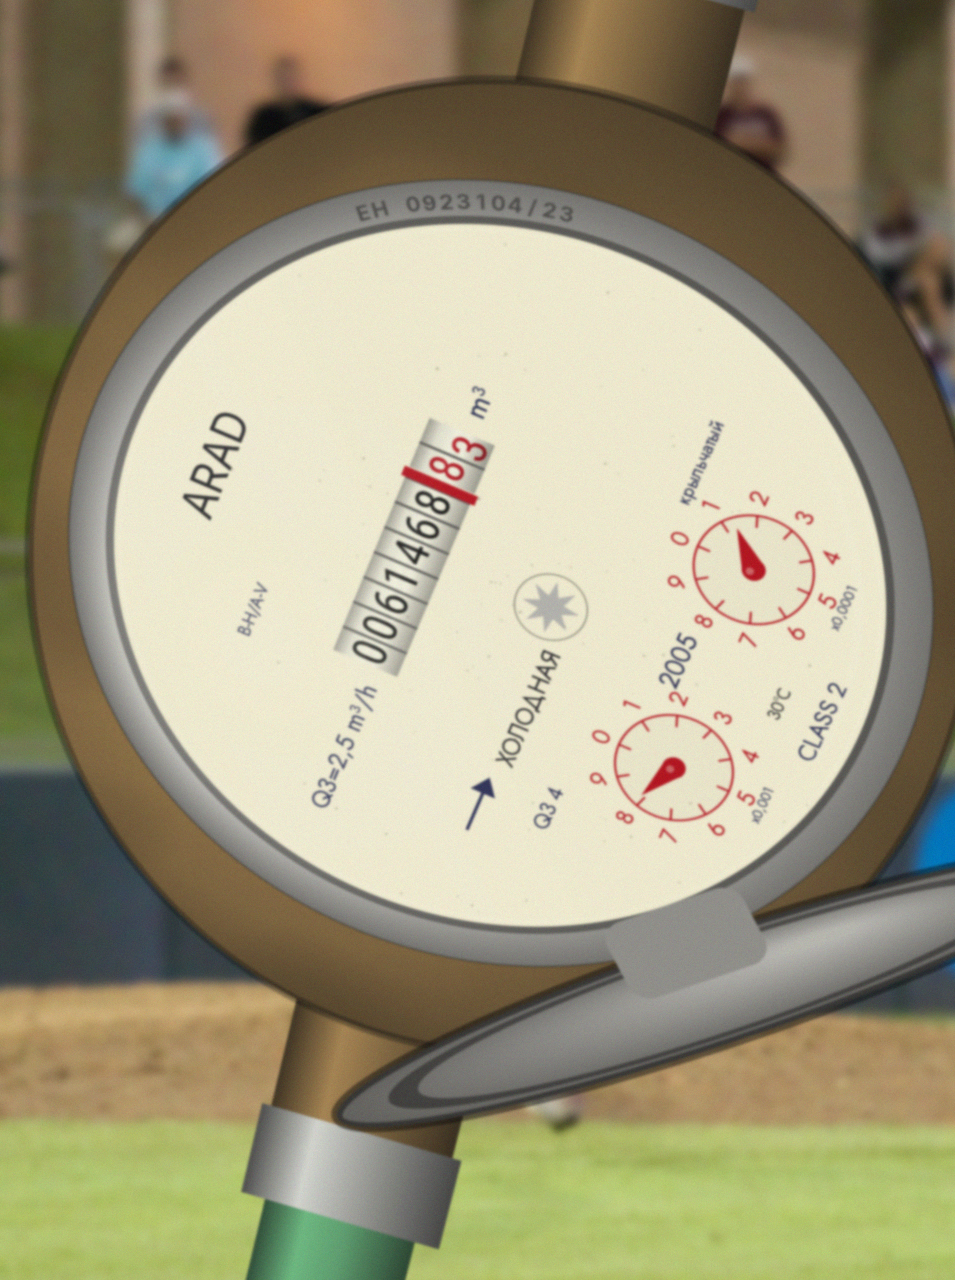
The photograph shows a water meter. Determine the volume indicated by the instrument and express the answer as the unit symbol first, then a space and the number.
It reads m³ 61468.8281
